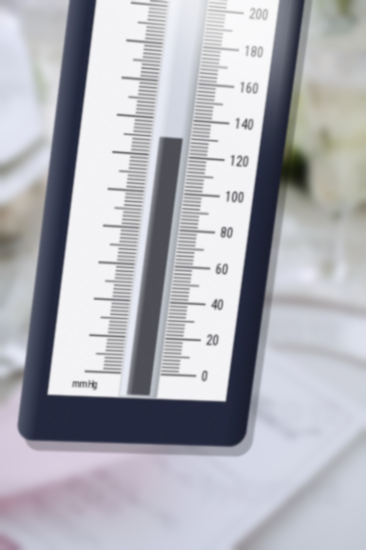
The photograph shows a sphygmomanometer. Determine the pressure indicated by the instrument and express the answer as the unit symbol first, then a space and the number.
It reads mmHg 130
